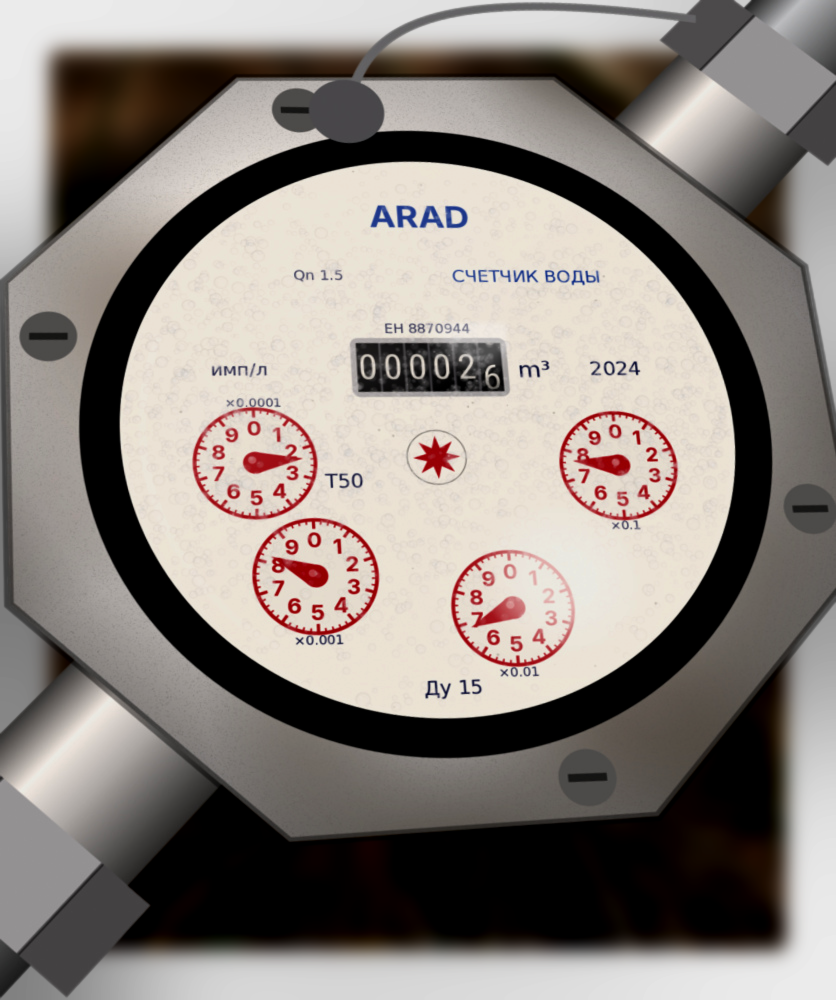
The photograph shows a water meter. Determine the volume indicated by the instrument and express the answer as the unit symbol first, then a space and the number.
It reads m³ 25.7682
